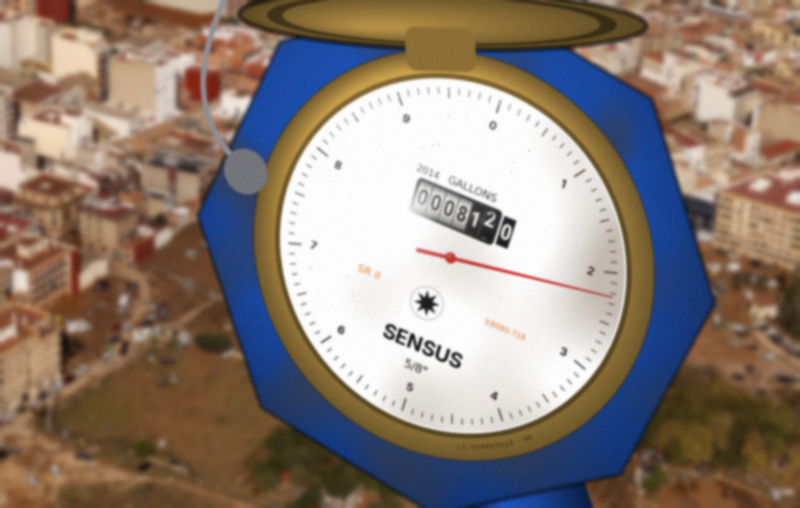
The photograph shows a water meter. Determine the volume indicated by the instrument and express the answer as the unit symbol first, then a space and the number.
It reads gal 8122.2
